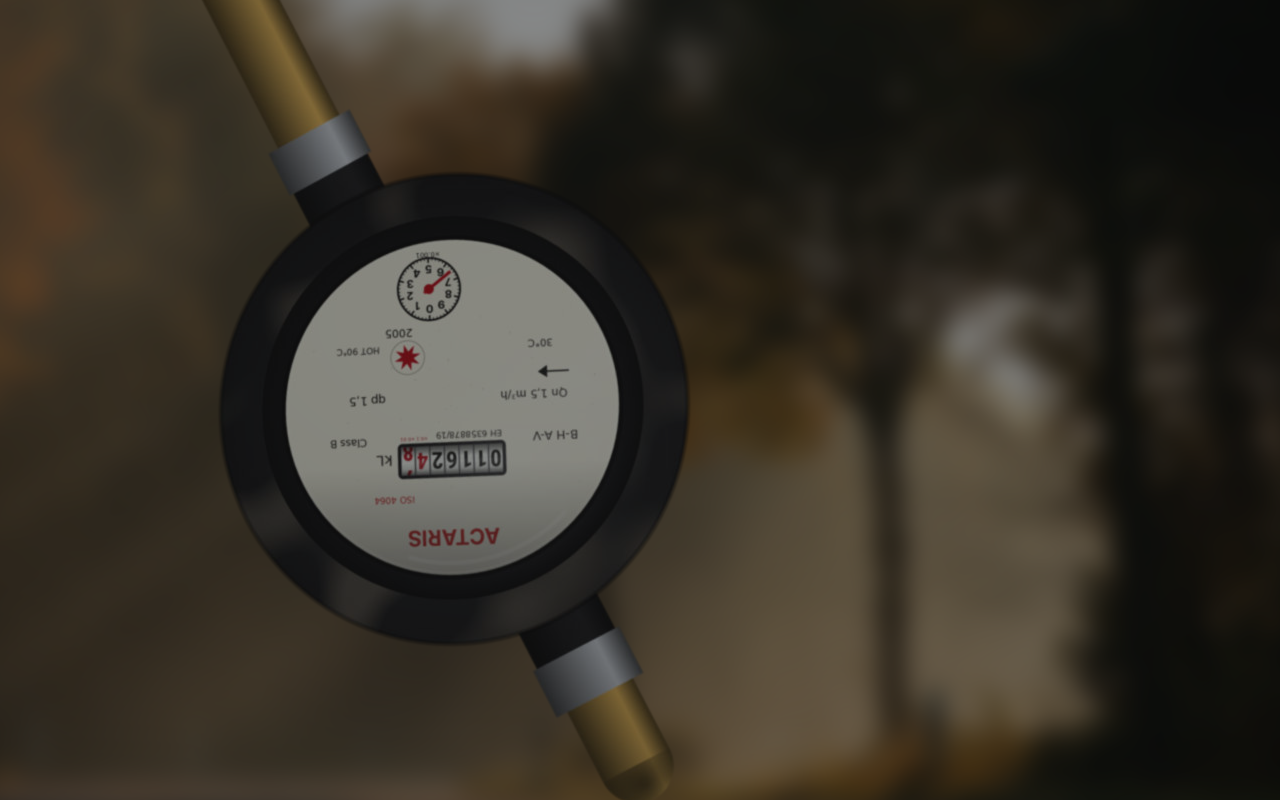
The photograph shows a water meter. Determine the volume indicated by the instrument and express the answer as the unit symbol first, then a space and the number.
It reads kL 1162.476
